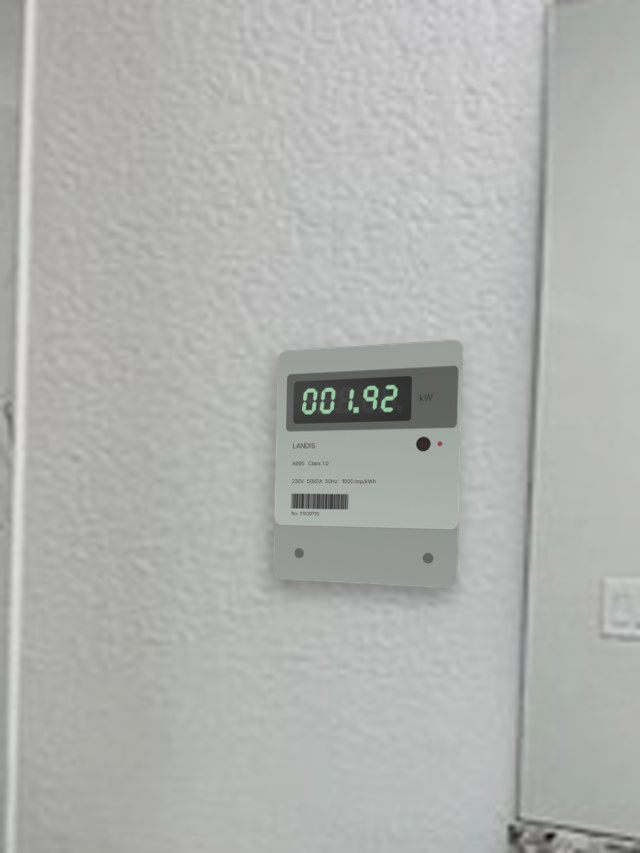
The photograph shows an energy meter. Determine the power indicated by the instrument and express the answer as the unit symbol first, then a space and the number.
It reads kW 1.92
